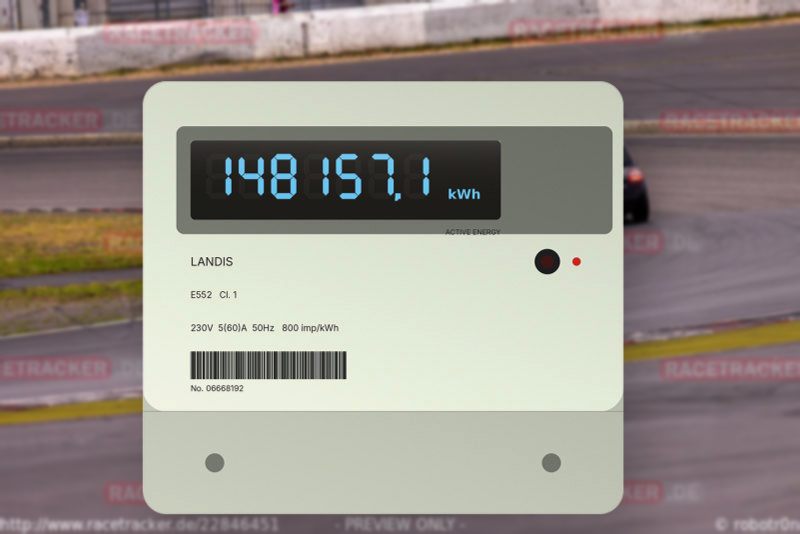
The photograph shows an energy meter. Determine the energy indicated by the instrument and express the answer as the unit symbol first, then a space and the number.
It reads kWh 148157.1
